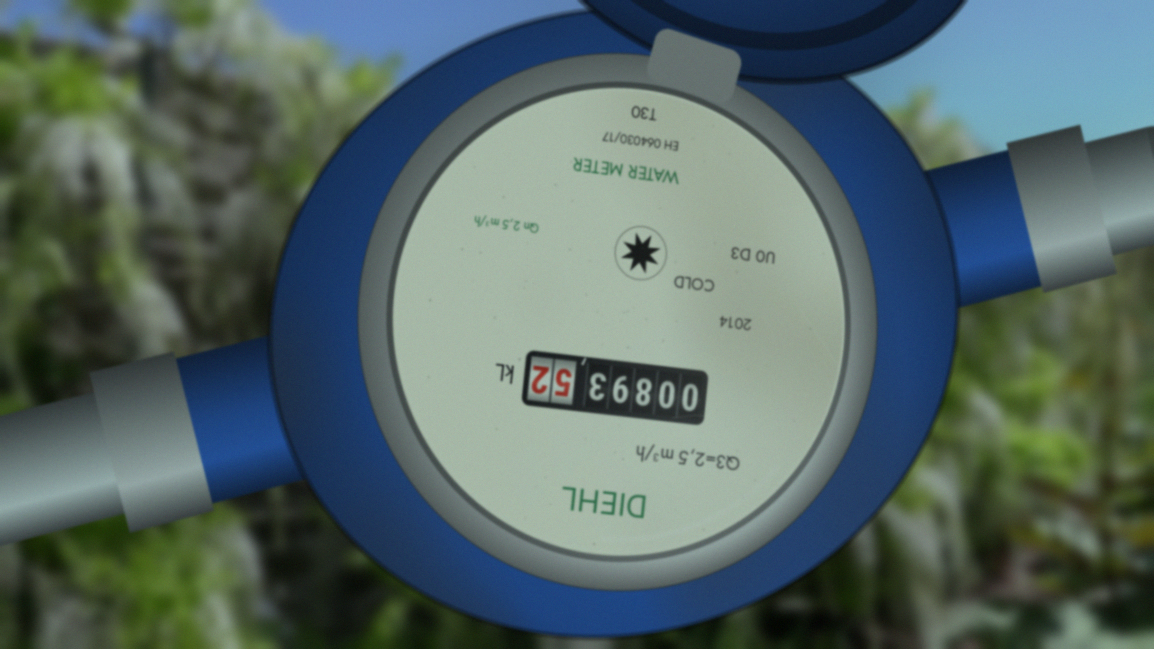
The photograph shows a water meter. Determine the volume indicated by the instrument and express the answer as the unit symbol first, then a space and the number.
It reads kL 893.52
